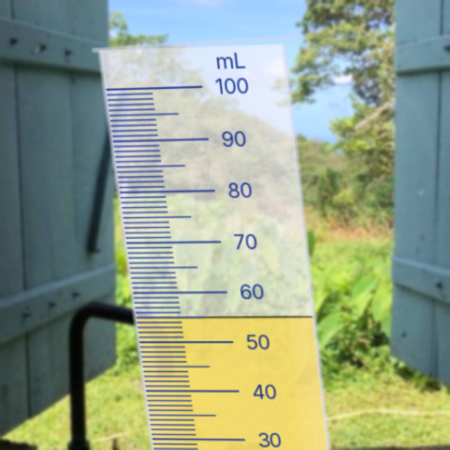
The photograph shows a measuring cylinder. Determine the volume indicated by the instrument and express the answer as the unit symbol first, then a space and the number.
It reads mL 55
